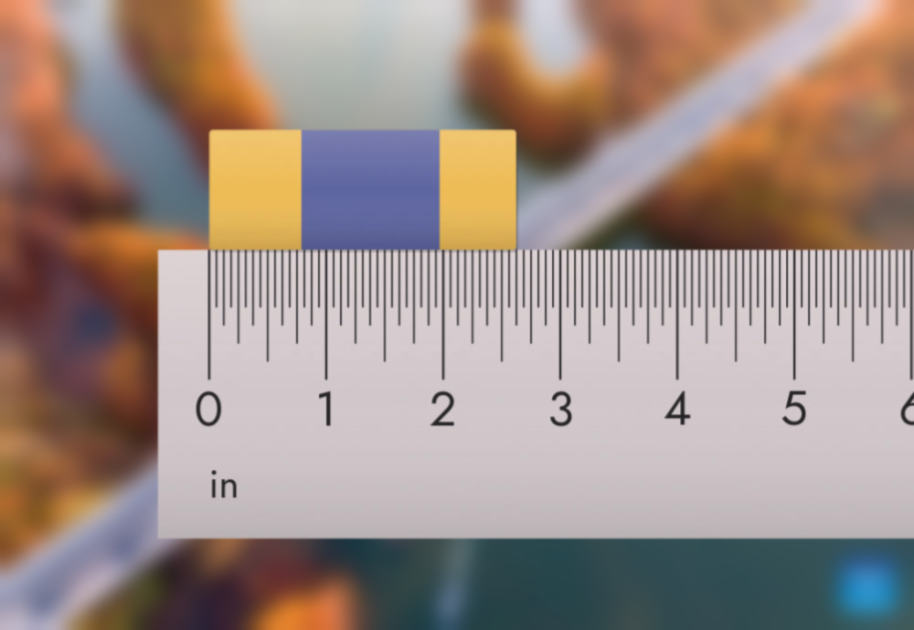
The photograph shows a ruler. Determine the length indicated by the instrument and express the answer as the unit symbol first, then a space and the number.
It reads in 2.625
